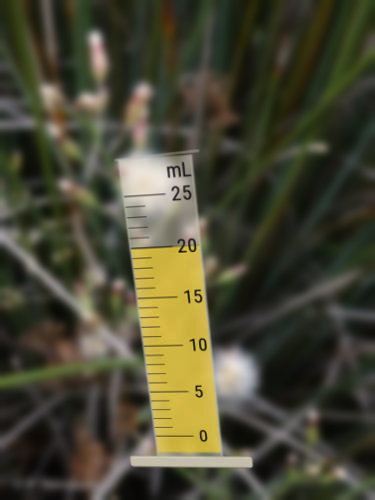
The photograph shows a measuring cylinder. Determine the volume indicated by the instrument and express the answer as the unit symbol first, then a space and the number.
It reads mL 20
